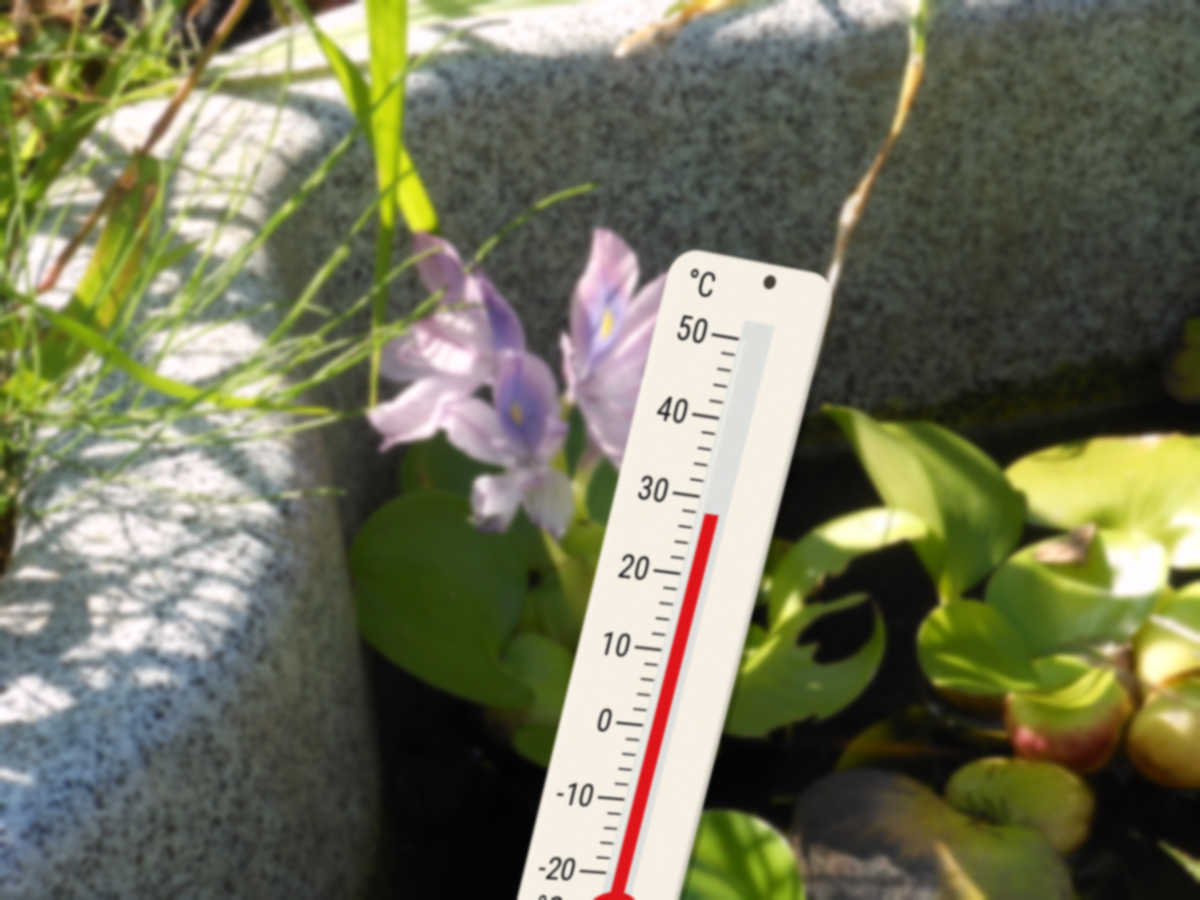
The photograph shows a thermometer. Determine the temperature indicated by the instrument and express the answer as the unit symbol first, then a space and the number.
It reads °C 28
